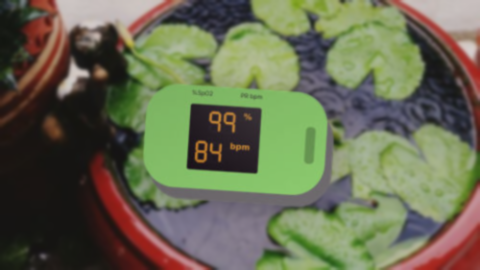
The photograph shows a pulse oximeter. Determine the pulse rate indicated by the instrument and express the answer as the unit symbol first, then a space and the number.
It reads bpm 84
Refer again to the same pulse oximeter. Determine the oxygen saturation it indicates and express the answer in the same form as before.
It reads % 99
